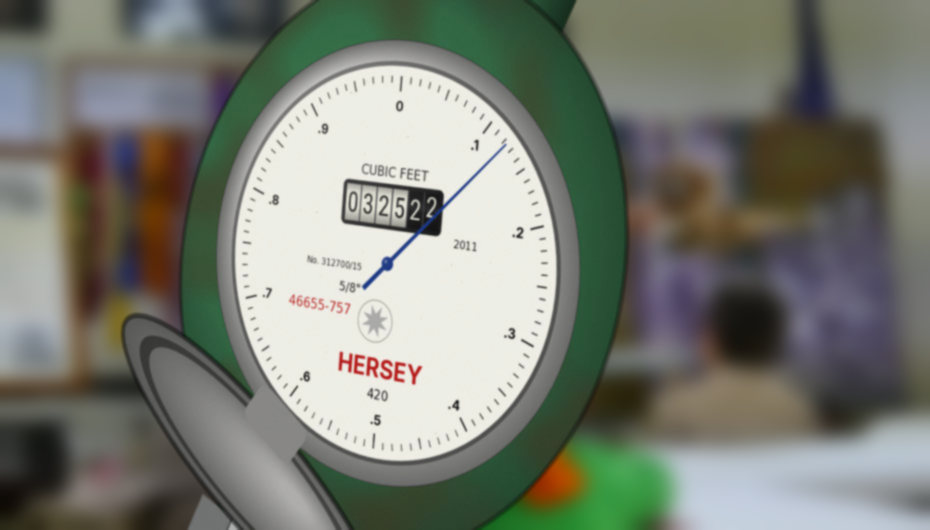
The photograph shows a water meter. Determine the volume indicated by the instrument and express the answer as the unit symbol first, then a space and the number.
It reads ft³ 32522.12
